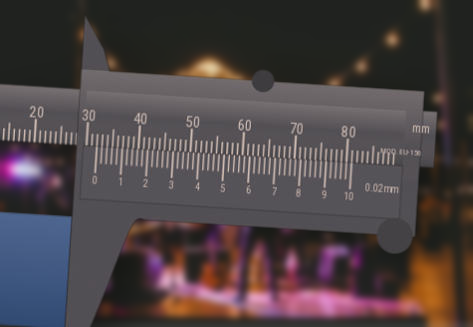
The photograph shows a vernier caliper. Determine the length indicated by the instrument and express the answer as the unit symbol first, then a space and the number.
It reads mm 32.0
